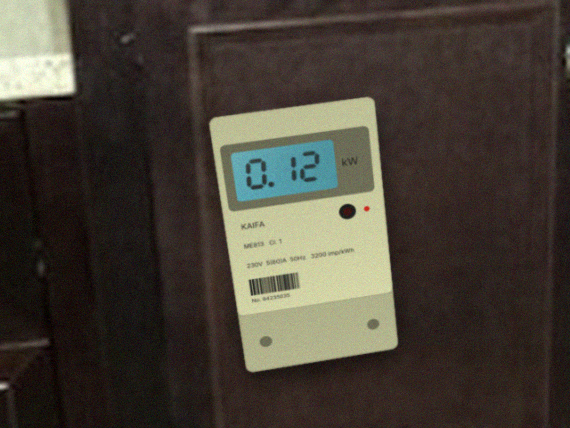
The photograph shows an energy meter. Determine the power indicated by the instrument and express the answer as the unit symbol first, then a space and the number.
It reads kW 0.12
